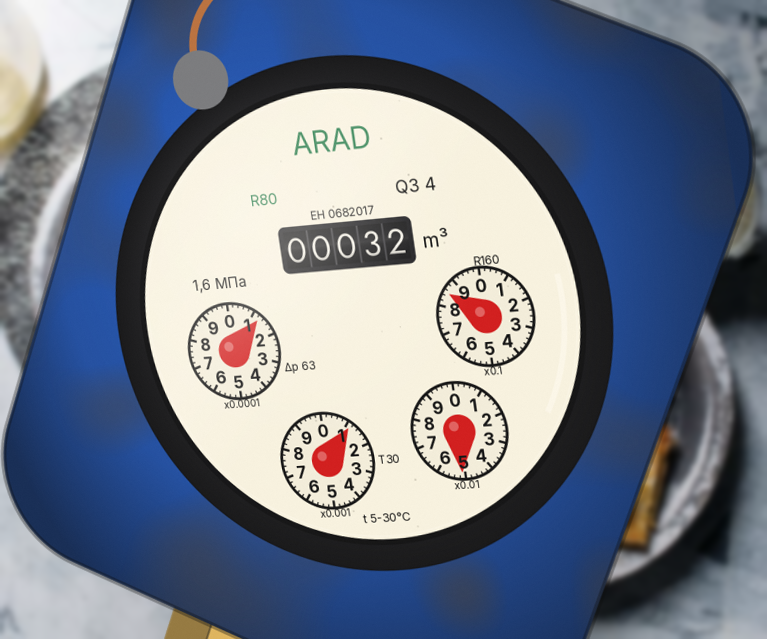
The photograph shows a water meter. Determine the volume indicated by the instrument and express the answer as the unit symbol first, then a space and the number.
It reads m³ 32.8511
